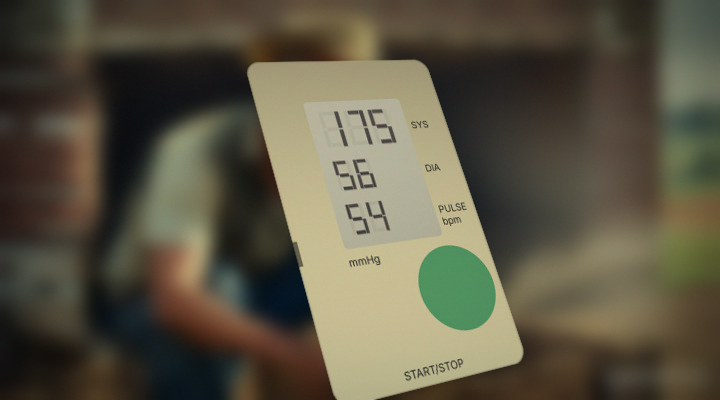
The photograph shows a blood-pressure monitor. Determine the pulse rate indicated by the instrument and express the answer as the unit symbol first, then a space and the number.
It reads bpm 54
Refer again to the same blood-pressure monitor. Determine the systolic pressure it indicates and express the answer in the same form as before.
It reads mmHg 175
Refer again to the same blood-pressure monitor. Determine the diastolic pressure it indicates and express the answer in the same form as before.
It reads mmHg 56
